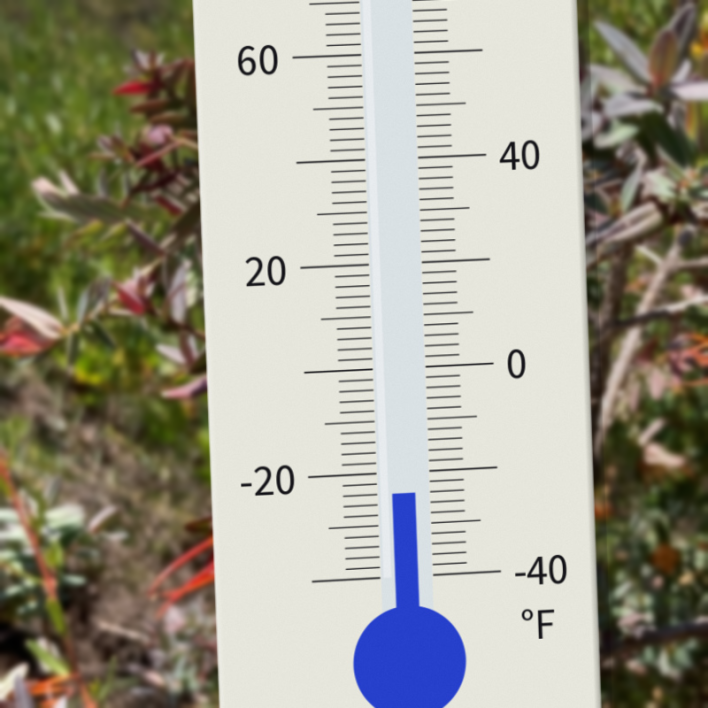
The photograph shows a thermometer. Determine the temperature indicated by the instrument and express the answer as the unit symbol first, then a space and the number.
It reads °F -24
